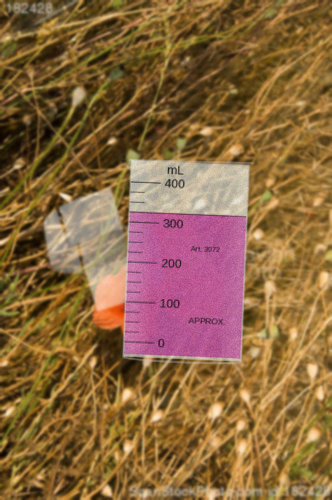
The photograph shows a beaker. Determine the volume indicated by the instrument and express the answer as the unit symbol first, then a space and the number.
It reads mL 325
